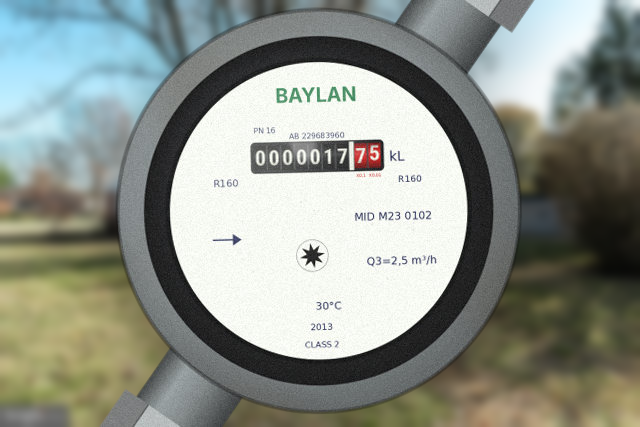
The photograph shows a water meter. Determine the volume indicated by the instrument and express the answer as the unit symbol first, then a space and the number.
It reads kL 17.75
